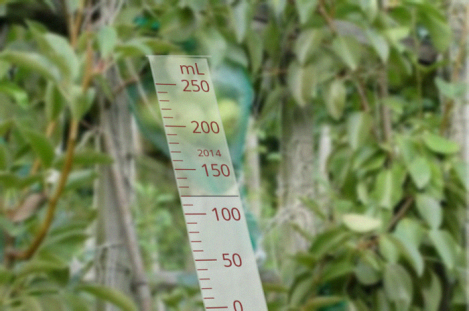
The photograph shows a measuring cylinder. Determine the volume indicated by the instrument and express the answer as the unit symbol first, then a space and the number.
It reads mL 120
